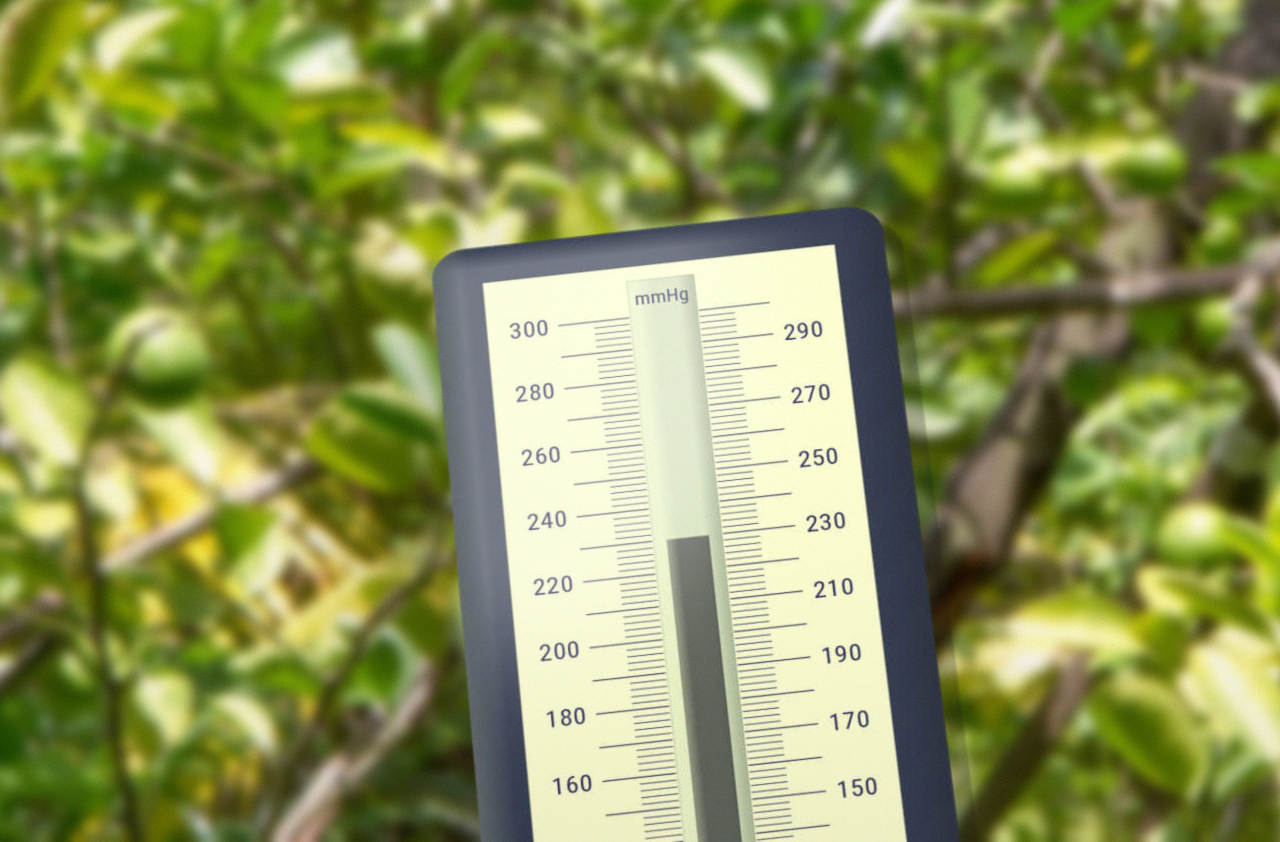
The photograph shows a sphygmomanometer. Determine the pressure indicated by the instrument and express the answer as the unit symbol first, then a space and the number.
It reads mmHg 230
